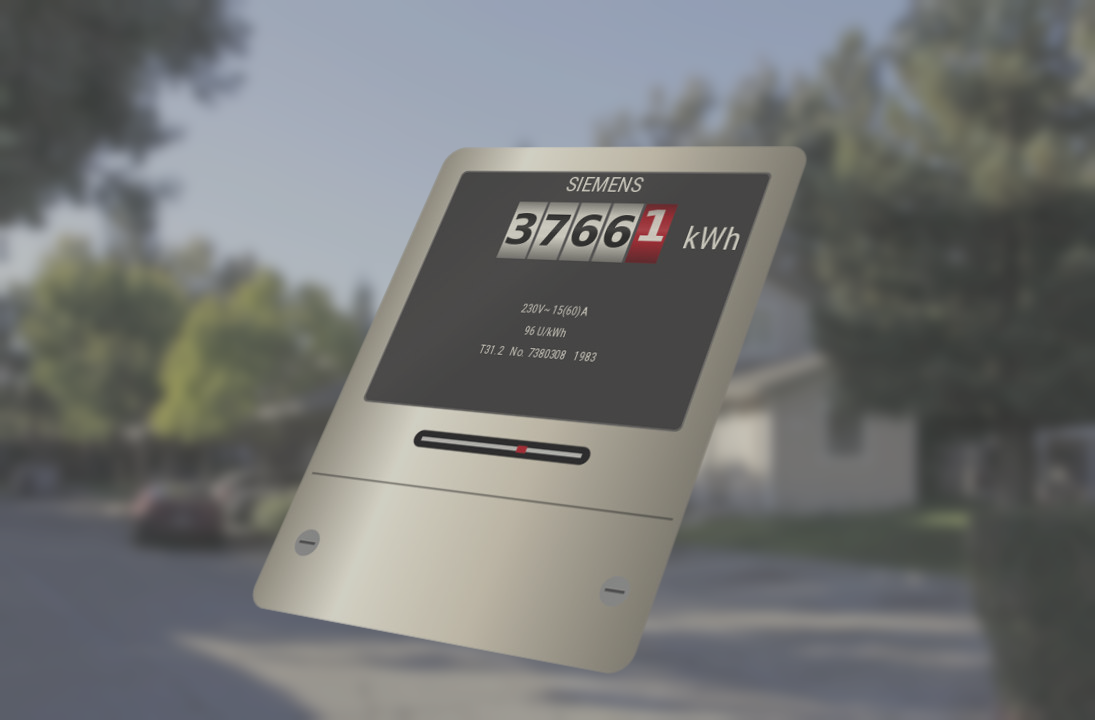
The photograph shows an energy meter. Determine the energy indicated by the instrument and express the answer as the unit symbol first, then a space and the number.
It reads kWh 3766.1
